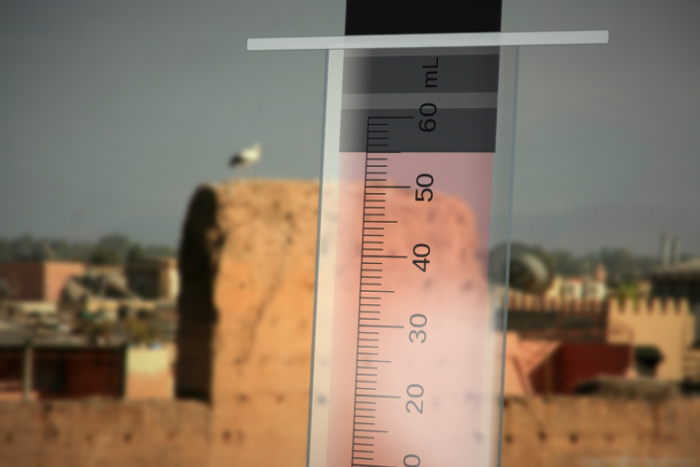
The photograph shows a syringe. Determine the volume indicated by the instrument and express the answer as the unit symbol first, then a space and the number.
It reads mL 55
